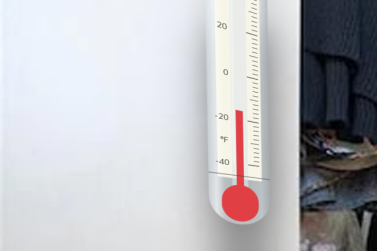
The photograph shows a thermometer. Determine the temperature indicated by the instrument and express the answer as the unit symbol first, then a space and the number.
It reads °F -16
